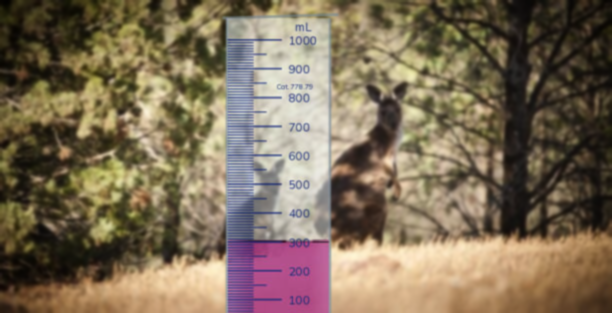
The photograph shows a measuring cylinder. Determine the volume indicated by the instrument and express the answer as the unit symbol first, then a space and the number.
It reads mL 300
